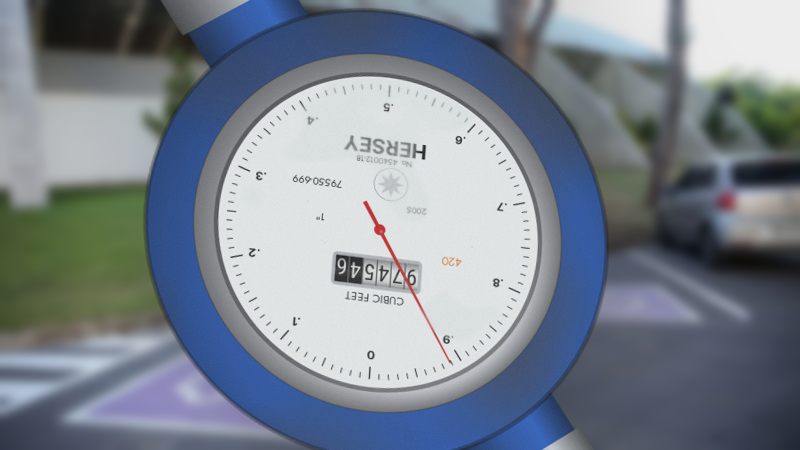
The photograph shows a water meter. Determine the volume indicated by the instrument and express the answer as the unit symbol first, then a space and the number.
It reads ft³ 974545.91
